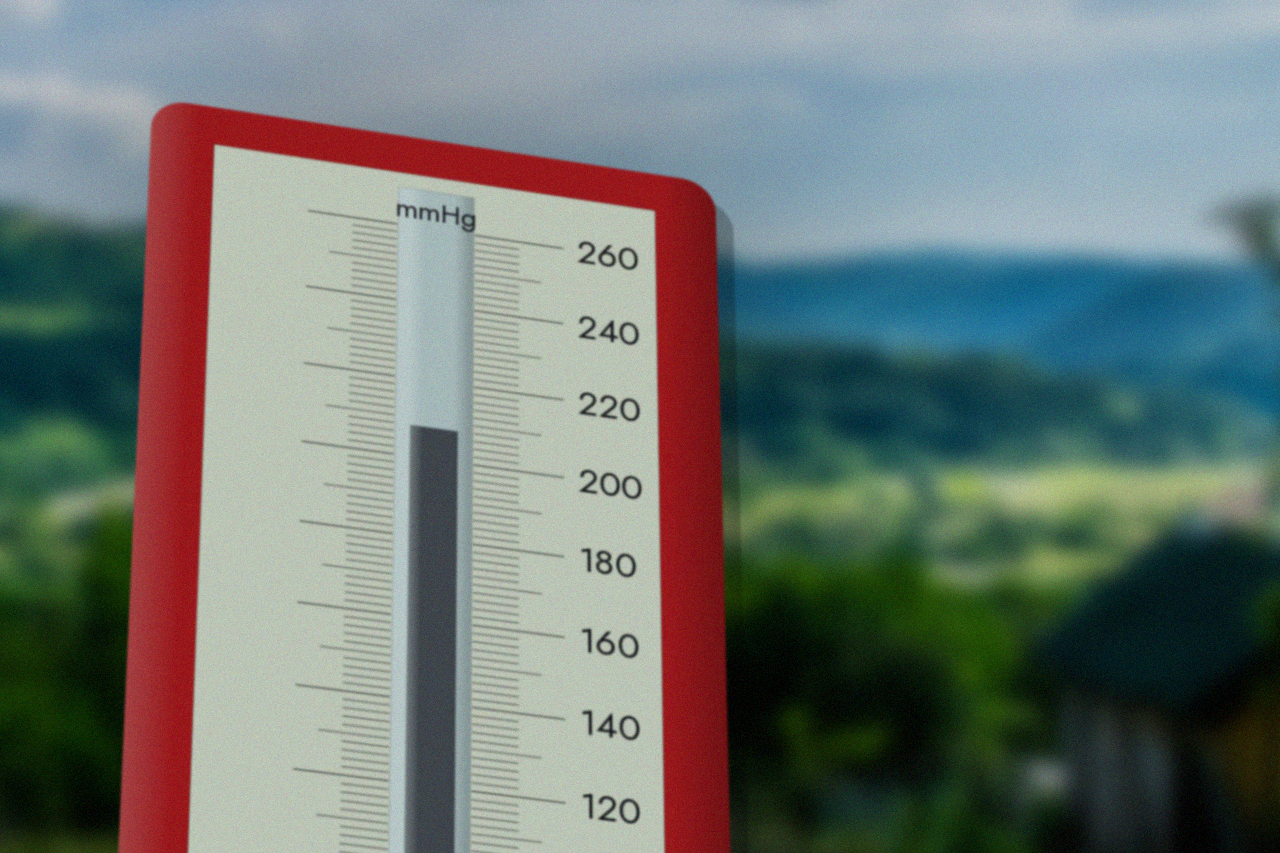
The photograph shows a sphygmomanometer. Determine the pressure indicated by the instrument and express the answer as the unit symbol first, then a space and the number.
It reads mmHg 208
